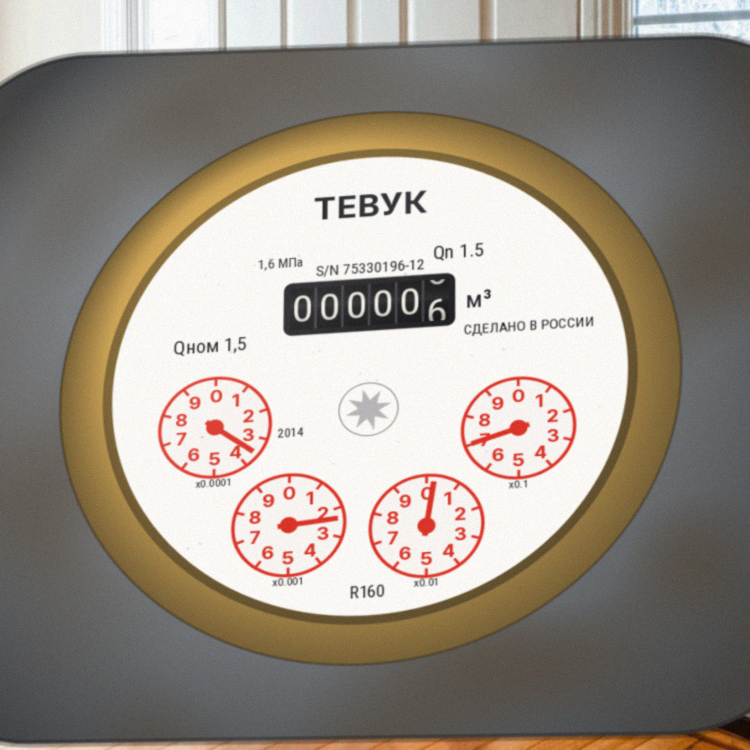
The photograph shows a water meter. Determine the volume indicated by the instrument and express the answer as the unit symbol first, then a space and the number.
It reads m³ 5.7023
